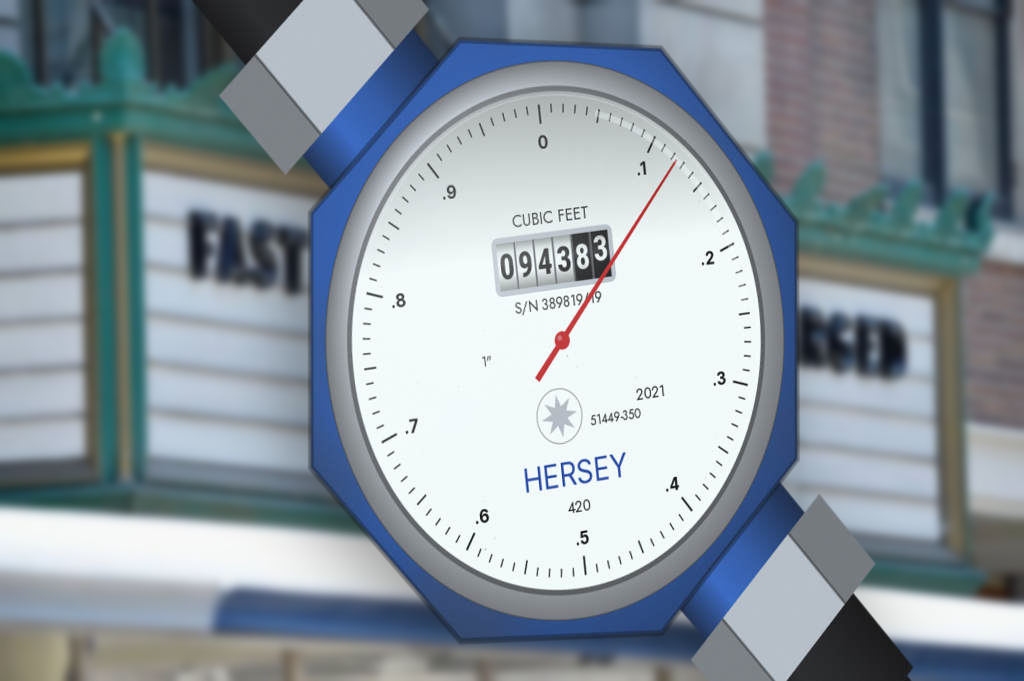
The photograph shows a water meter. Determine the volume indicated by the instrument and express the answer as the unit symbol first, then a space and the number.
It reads ft³ 94383.12
